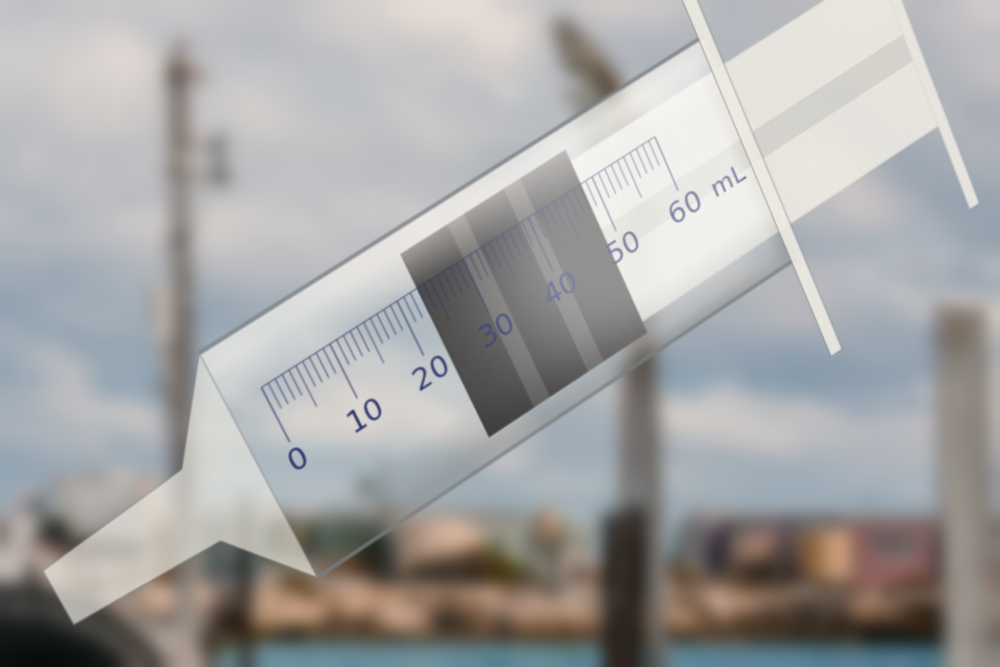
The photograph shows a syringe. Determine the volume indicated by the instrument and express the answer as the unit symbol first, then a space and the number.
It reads mL 23
